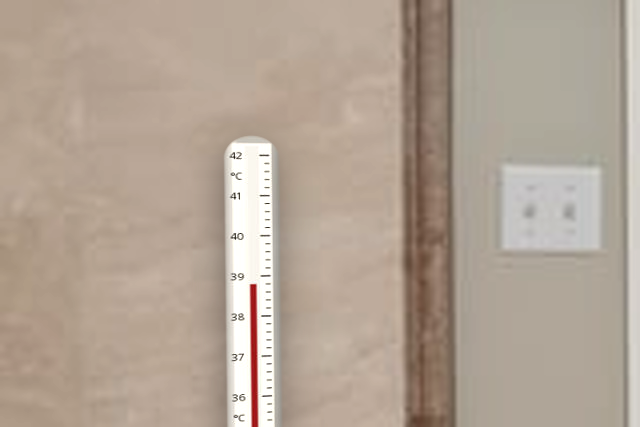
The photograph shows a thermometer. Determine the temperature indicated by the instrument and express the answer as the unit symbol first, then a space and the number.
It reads °C 38.8
